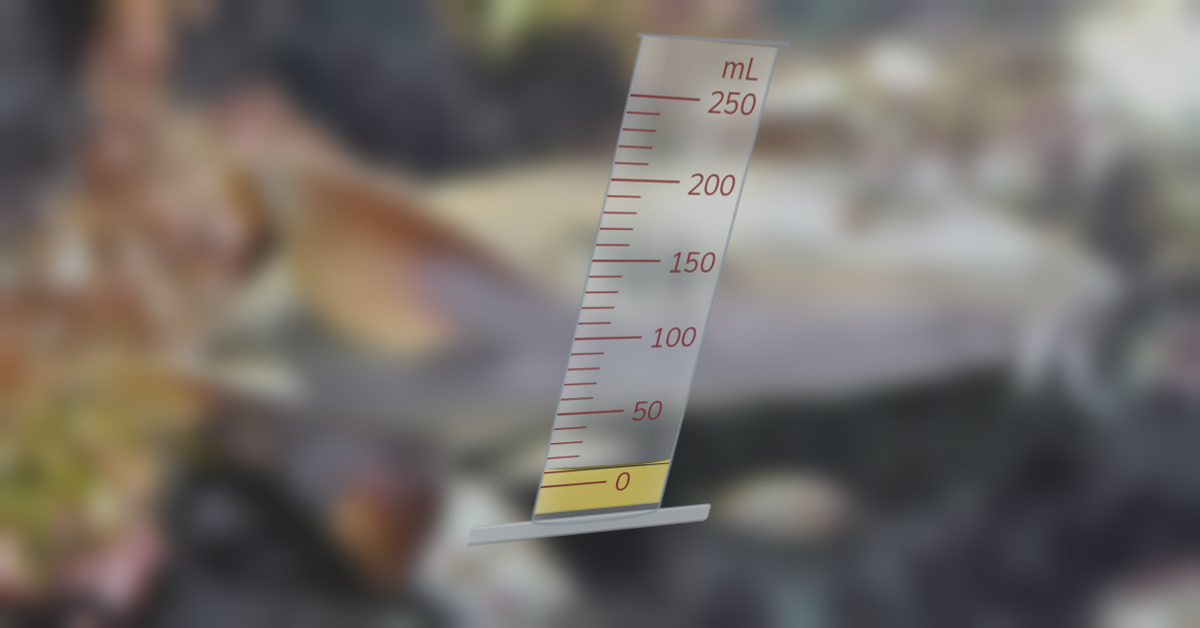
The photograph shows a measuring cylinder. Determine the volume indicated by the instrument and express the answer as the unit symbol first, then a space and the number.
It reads mL 10
